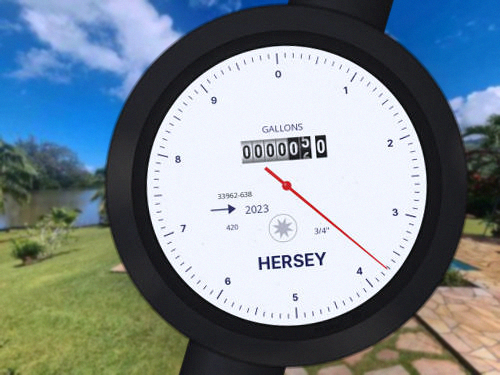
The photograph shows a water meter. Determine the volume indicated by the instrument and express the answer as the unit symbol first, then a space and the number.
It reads gal 53.7
